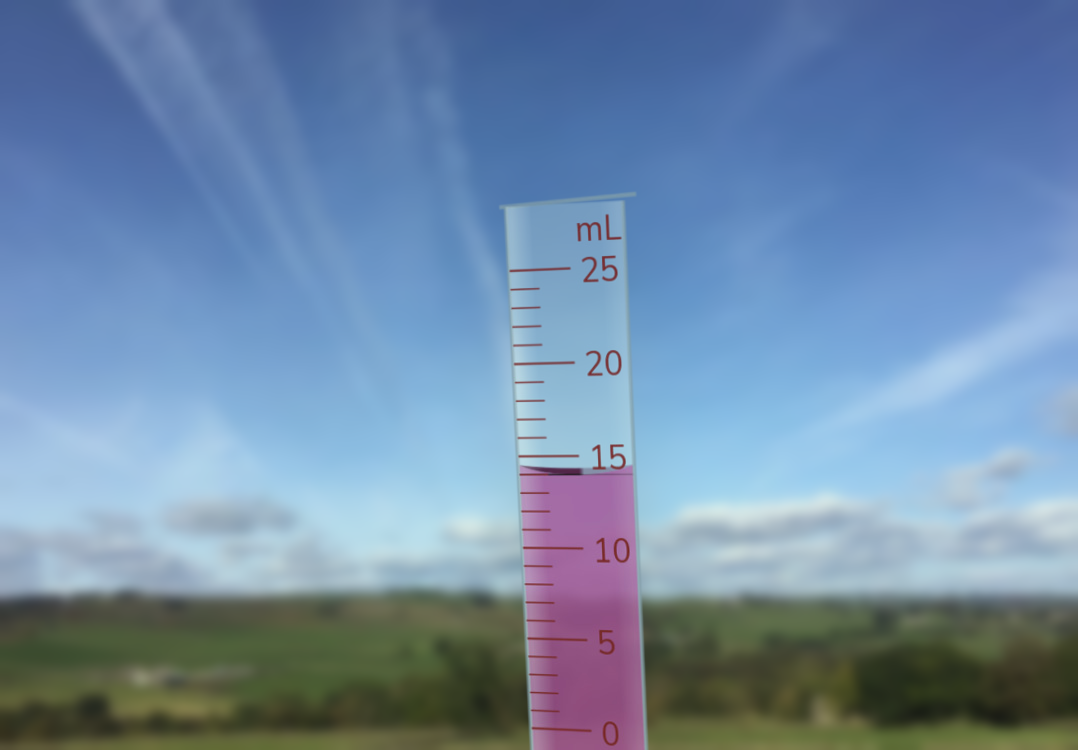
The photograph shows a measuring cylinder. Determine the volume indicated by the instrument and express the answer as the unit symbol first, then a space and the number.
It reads mL 14
